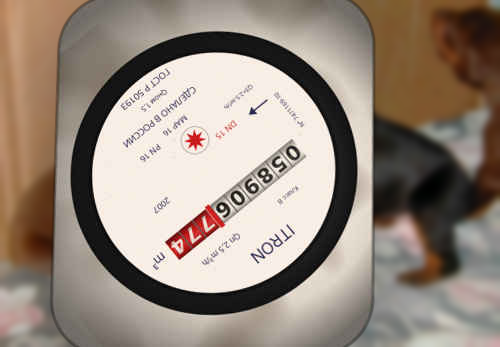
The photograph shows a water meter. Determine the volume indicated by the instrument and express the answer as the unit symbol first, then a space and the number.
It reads m³ 58906.774
